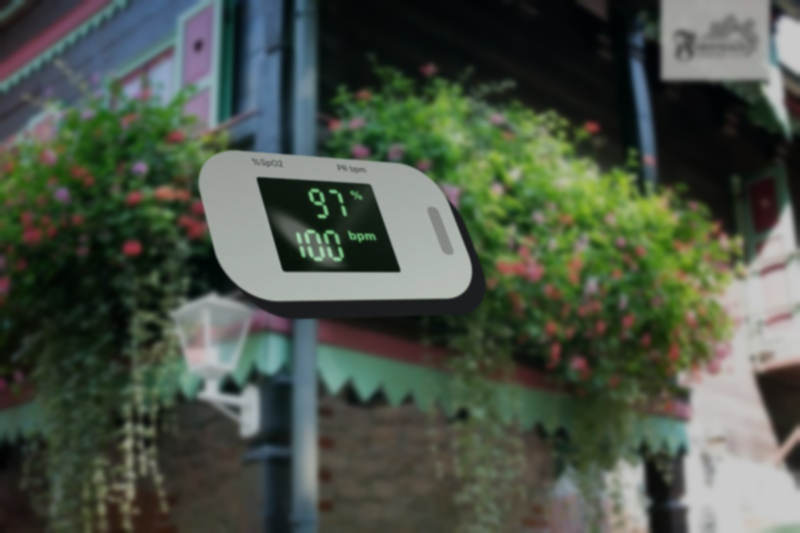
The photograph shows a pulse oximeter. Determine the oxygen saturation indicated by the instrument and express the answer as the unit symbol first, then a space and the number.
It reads % 97
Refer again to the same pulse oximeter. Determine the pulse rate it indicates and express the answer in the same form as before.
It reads bpm 100
